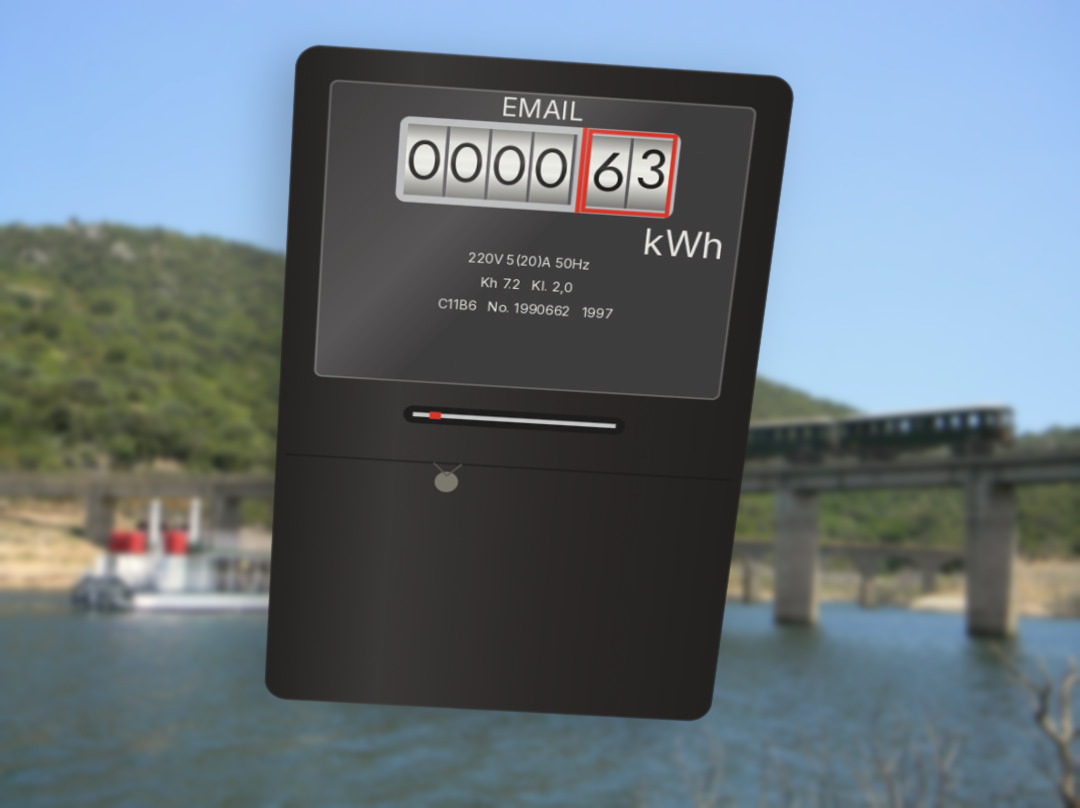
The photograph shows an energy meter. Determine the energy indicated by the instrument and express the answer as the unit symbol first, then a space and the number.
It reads kWh 0.63
